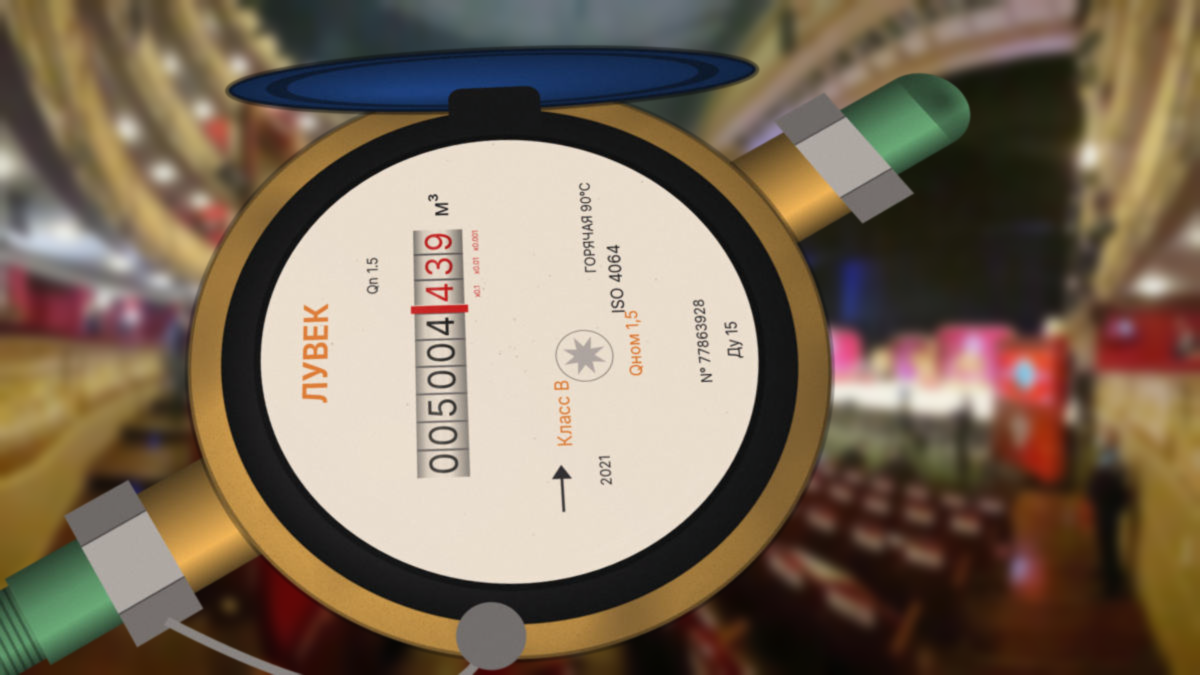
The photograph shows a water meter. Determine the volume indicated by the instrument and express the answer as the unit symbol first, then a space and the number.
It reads m³ 5004.439
